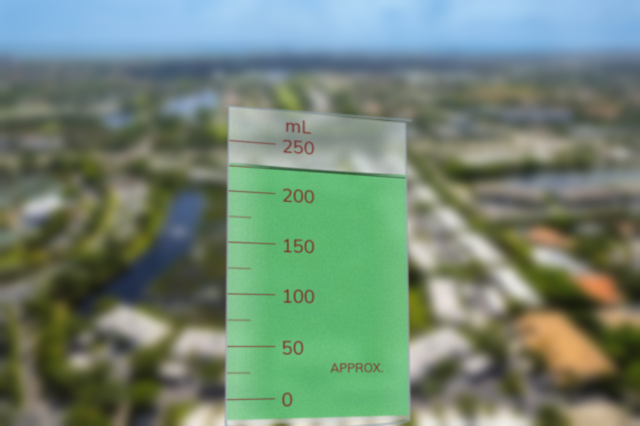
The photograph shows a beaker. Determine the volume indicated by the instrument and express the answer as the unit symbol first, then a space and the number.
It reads mL 225
